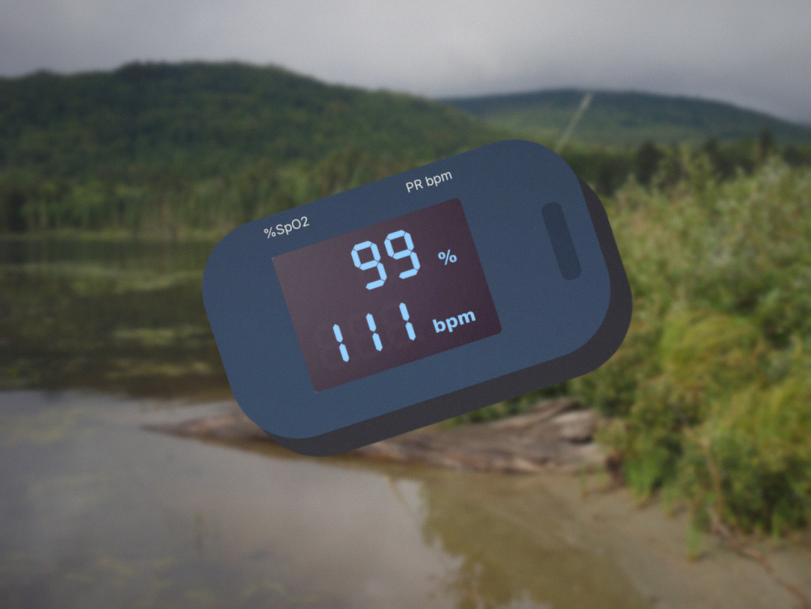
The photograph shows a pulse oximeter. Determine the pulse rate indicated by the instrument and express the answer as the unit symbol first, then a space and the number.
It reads bpm 111
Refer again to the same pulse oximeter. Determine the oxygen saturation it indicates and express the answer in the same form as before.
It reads % 99
